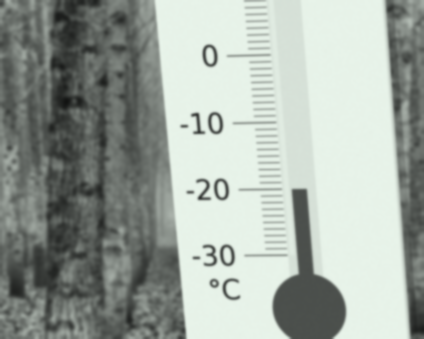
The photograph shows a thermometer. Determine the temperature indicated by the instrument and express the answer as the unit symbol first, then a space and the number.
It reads °C -20
